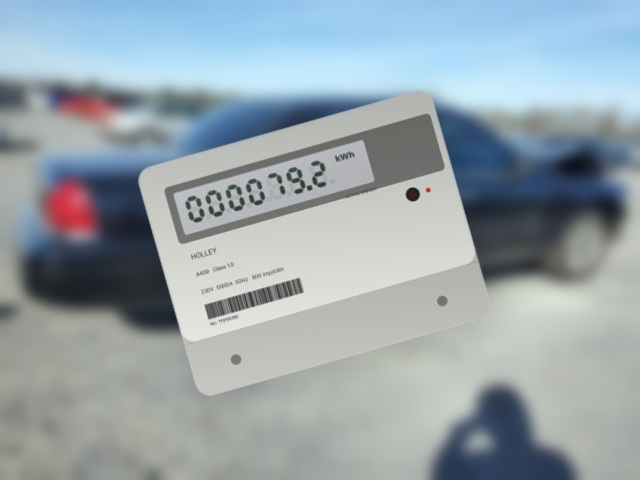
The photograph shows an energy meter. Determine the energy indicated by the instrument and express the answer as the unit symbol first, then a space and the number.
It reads kWh 79.2
